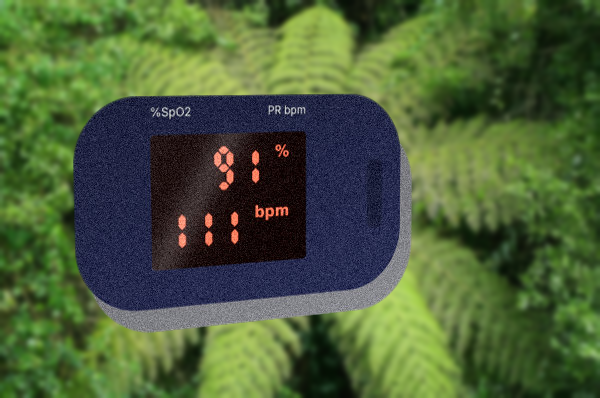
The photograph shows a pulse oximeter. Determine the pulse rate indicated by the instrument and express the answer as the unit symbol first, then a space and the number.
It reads bpm 111
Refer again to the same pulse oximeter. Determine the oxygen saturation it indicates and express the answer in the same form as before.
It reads % 91
